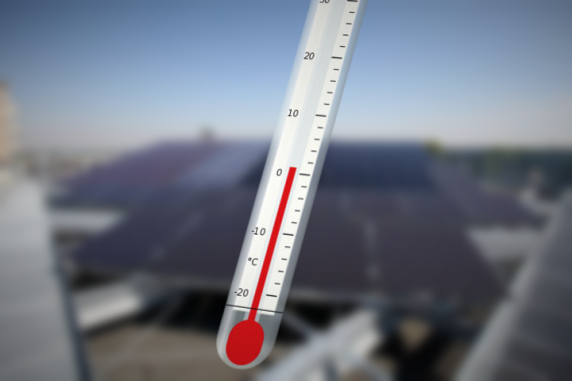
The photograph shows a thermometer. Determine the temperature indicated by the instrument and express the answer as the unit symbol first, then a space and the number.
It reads °C 1
